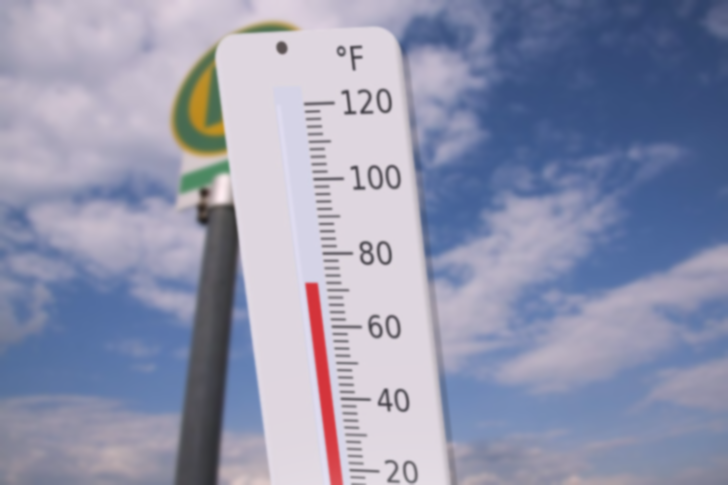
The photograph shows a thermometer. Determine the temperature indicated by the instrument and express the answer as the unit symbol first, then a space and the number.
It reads °F 72
